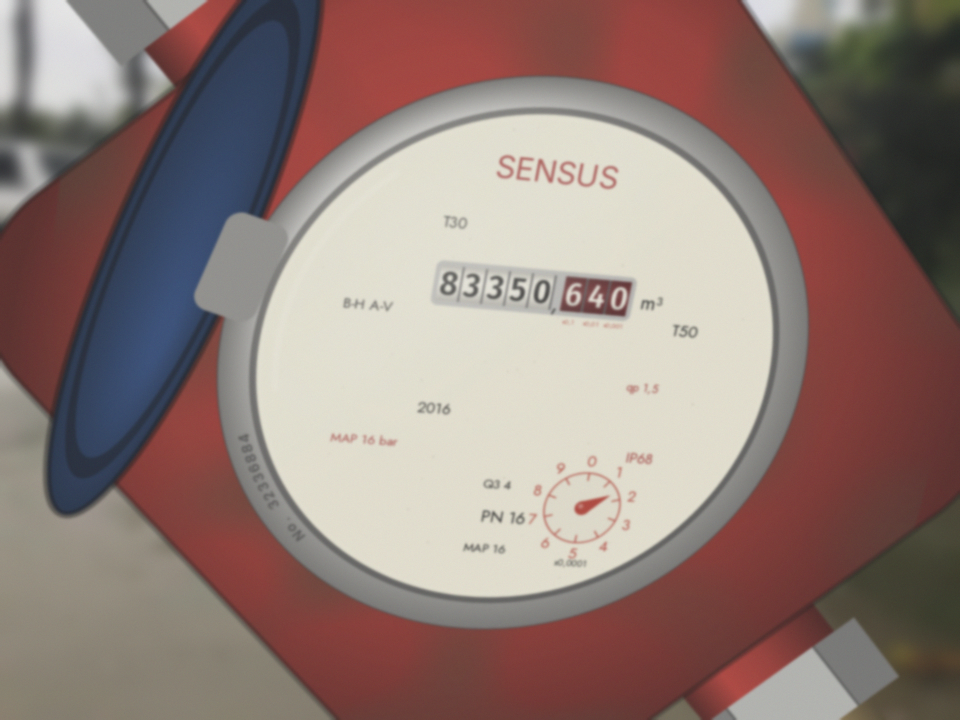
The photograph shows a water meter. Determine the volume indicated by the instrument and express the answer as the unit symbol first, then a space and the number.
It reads m³ 83350.6401
